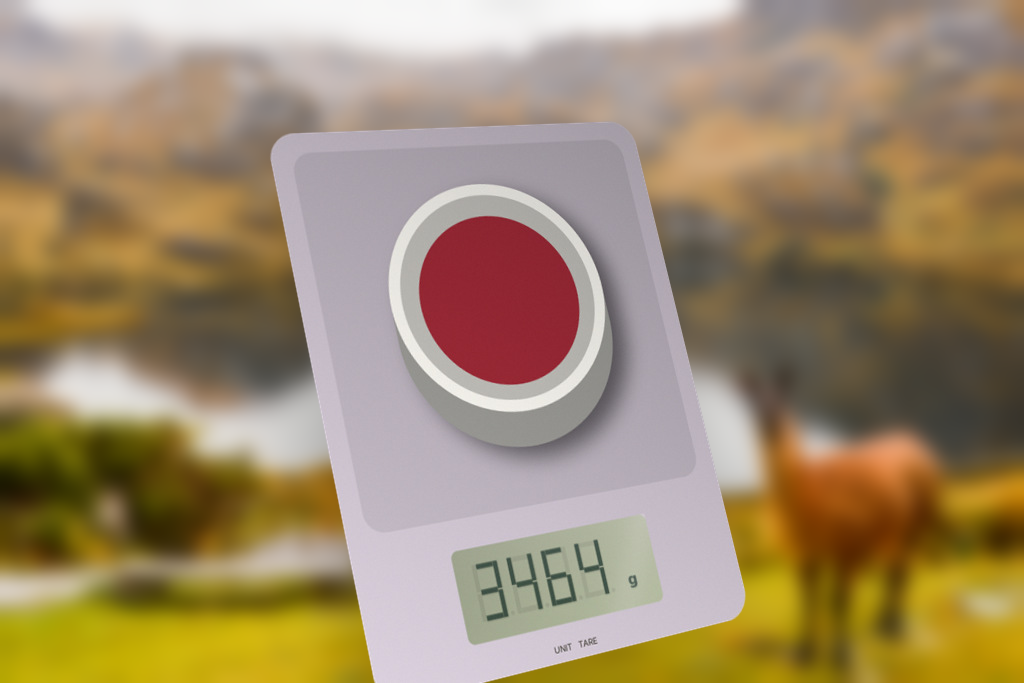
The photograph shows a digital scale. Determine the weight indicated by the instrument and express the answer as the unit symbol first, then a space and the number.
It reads g 3464
